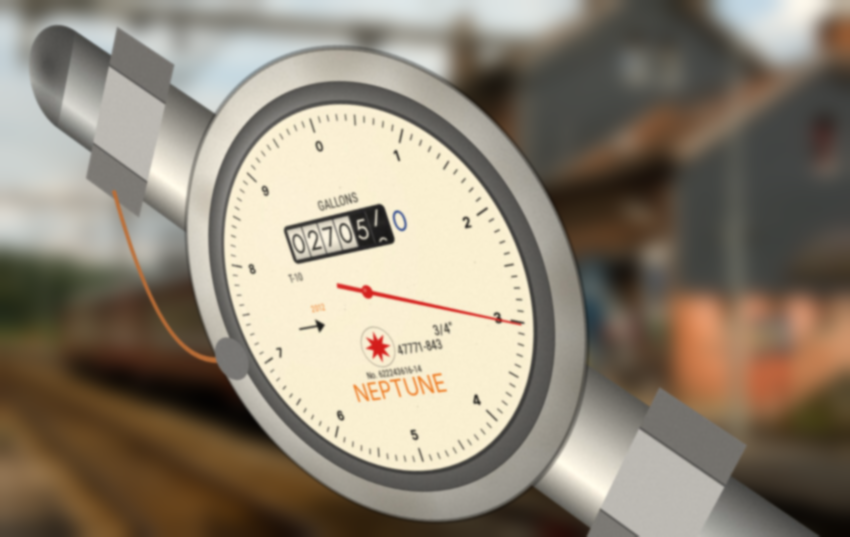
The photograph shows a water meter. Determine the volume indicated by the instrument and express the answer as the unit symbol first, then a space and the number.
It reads gal 270573.0
